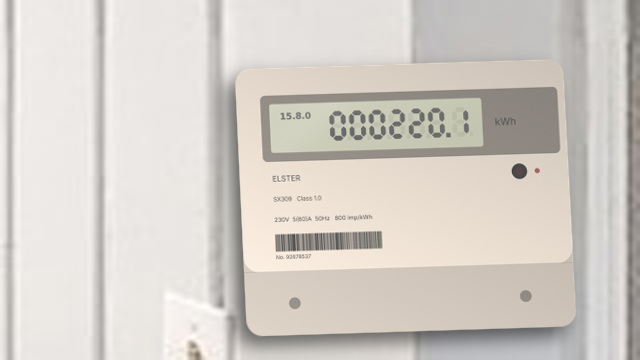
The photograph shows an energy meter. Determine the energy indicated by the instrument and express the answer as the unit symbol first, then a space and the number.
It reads kWh 220.1
